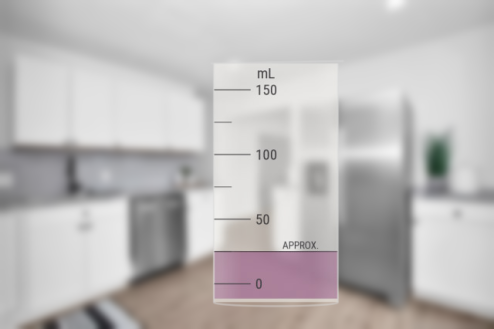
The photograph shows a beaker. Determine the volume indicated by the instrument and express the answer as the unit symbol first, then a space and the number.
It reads mL 25
